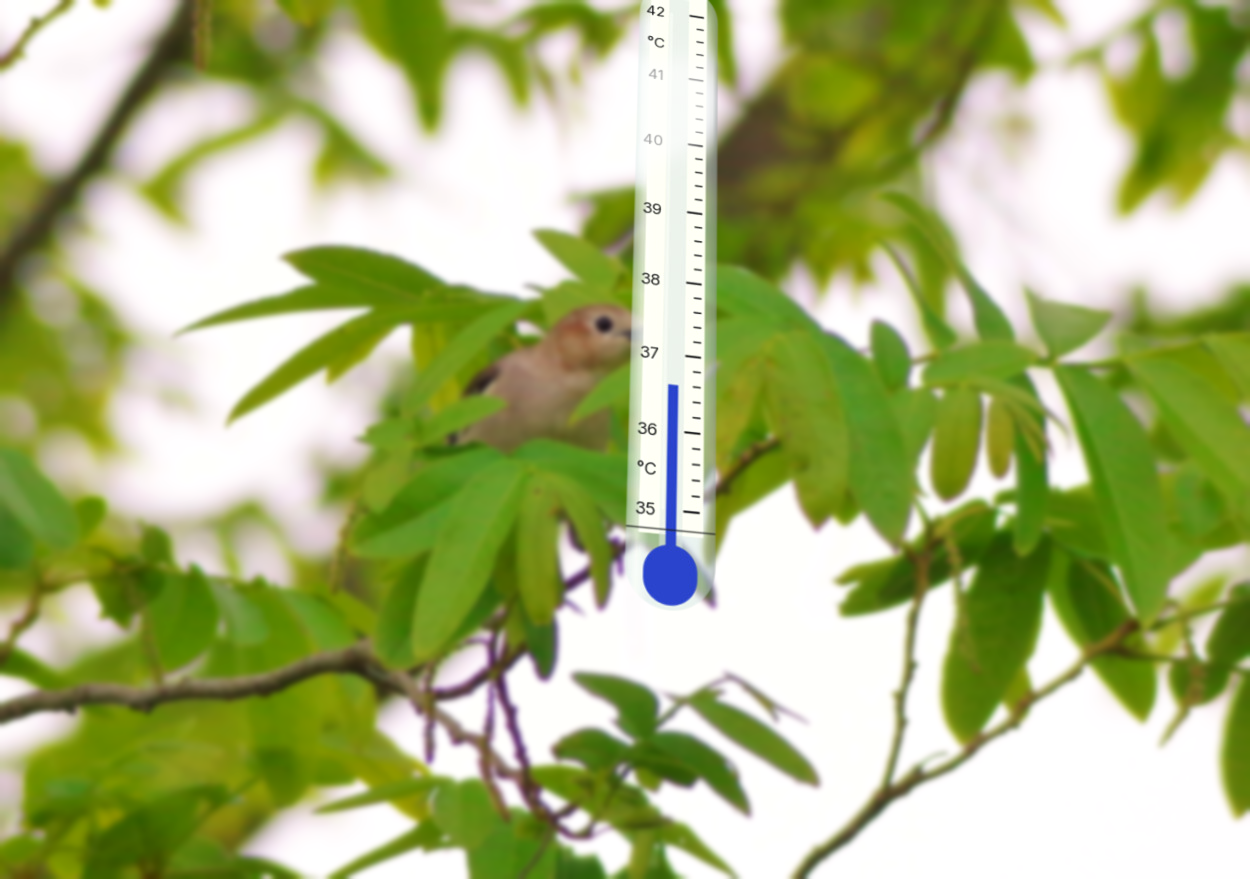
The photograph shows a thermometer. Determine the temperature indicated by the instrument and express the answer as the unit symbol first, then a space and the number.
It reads °C 36.6
